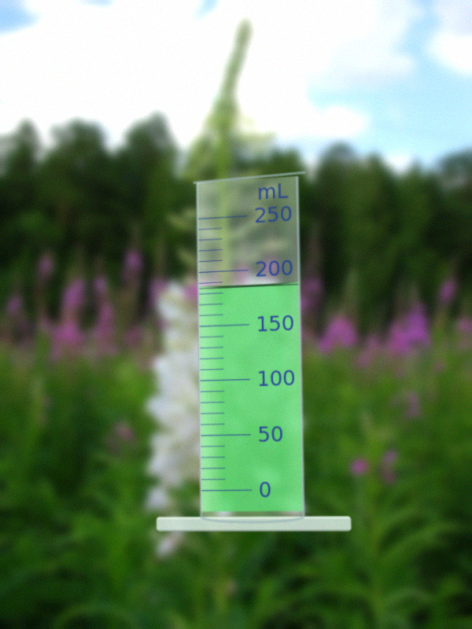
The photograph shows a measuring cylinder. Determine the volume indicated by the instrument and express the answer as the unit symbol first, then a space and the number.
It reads mL 185
